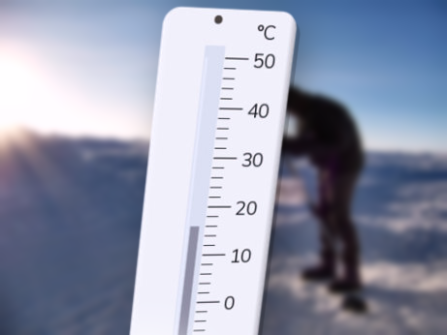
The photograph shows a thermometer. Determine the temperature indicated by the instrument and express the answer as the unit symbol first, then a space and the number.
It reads °C 16
